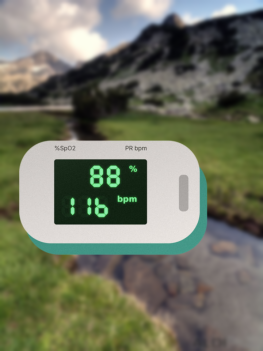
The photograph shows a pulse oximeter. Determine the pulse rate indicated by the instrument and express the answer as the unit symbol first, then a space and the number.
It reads bpm 116
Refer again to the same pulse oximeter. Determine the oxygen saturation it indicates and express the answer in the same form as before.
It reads % 88
